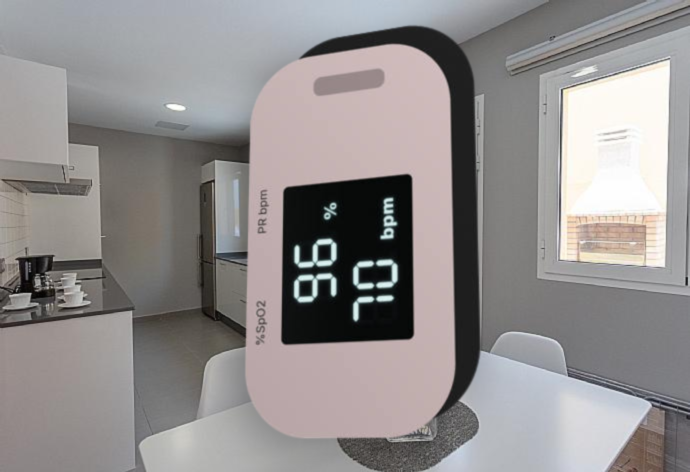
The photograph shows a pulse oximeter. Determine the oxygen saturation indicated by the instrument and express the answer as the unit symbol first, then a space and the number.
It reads % 96
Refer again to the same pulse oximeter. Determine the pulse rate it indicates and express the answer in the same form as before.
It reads bpm 70
